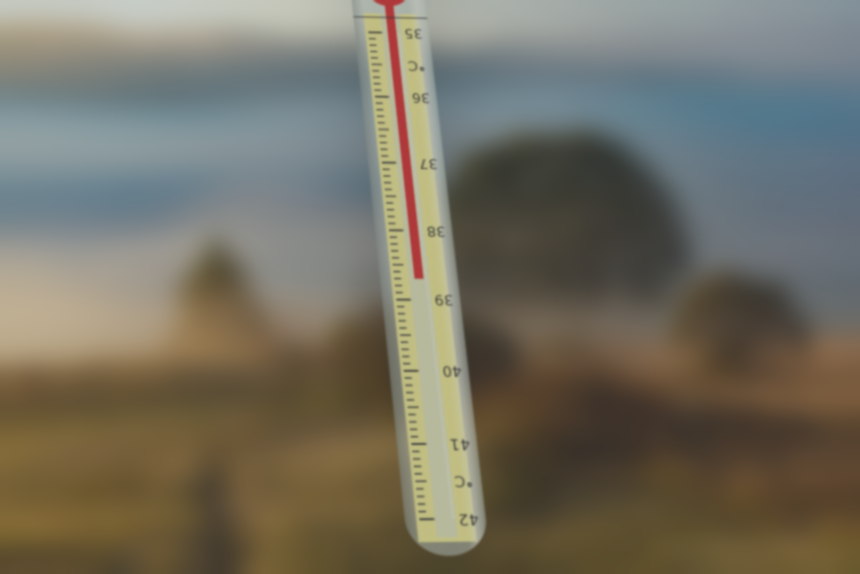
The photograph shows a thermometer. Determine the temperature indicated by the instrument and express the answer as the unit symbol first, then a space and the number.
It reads °C 38.7
